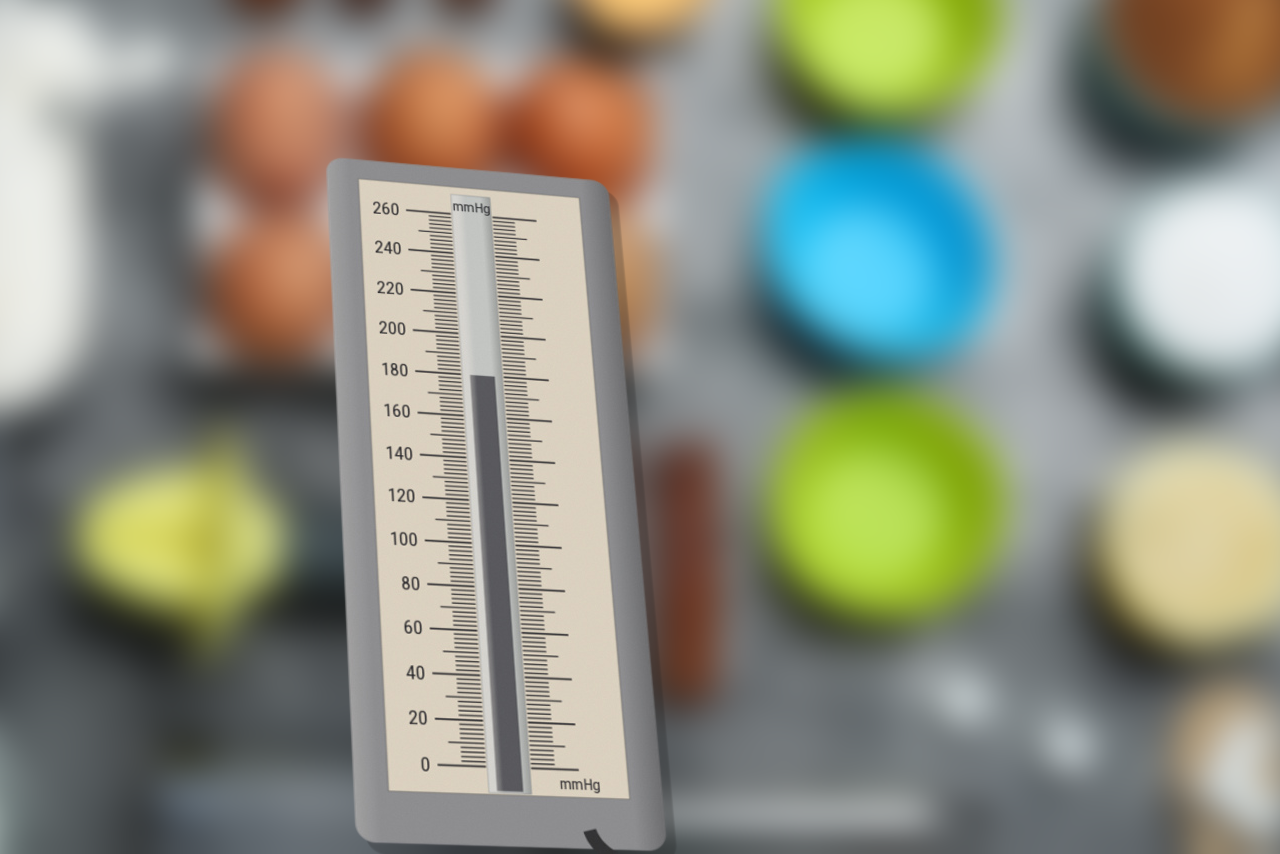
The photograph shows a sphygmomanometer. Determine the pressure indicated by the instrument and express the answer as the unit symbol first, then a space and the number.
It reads mmHg 180
